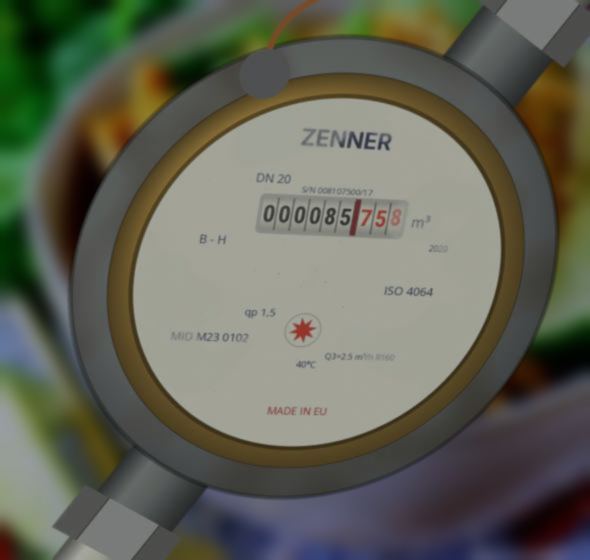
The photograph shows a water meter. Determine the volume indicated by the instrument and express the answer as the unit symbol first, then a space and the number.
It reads m³ 85.758
